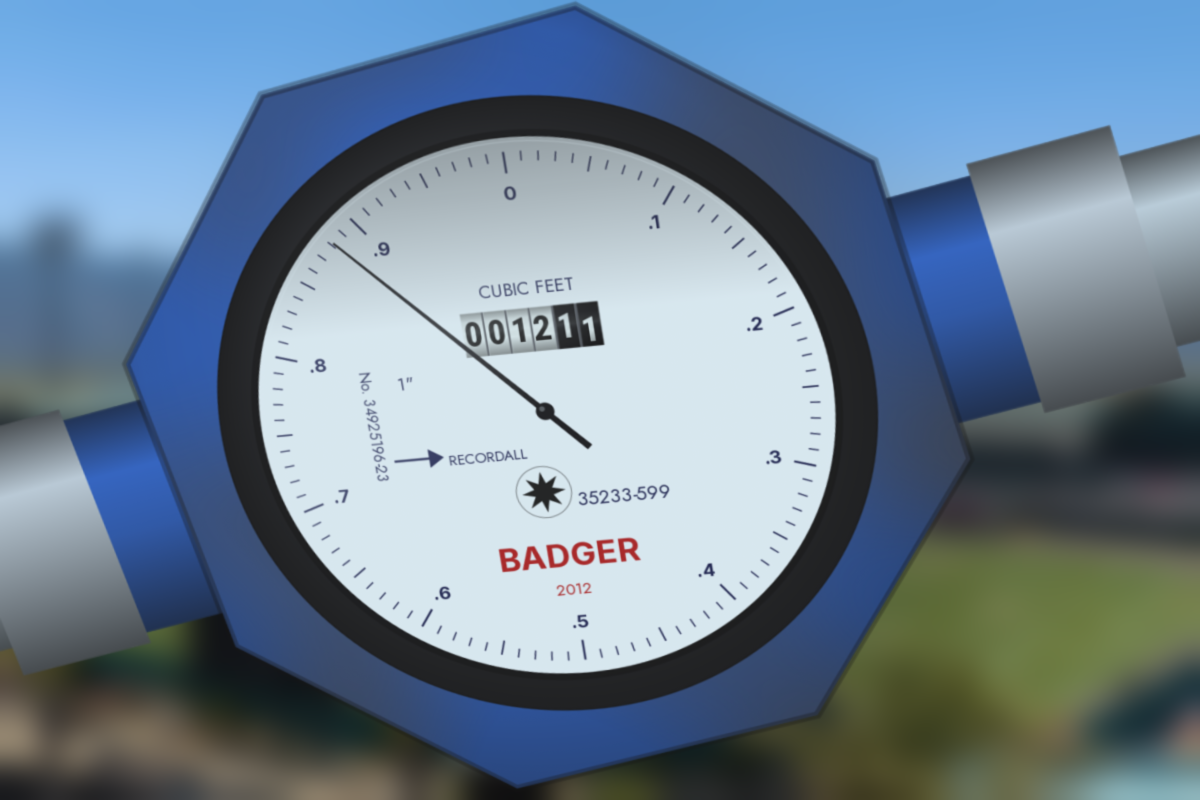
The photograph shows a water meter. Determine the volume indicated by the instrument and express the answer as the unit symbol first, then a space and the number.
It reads ft³ 1210.88
